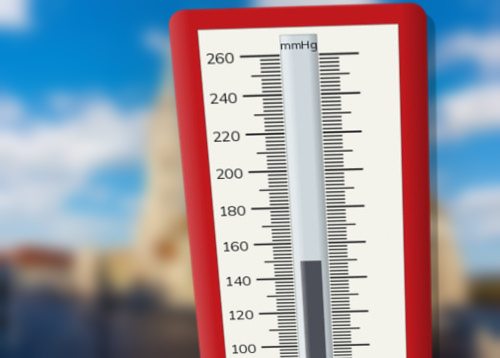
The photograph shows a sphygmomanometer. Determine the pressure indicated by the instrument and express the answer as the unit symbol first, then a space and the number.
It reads mmHg 150
